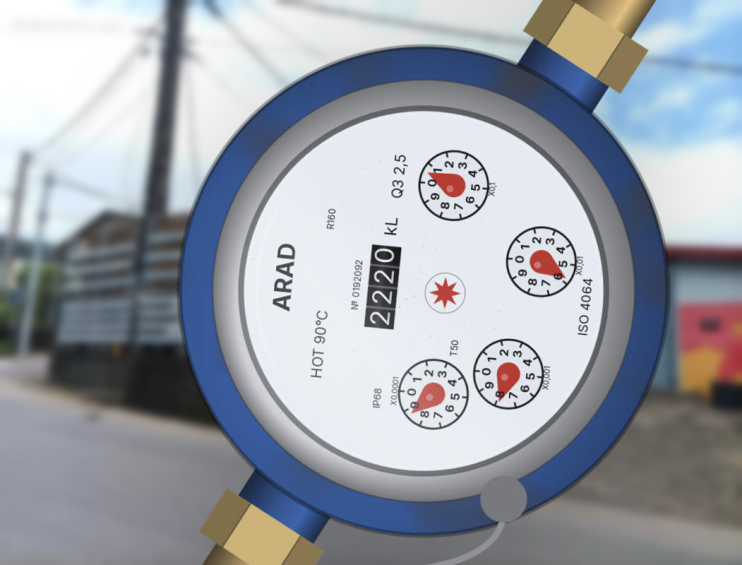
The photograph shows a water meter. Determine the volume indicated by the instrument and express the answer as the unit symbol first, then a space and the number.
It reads kL 2220.0578
